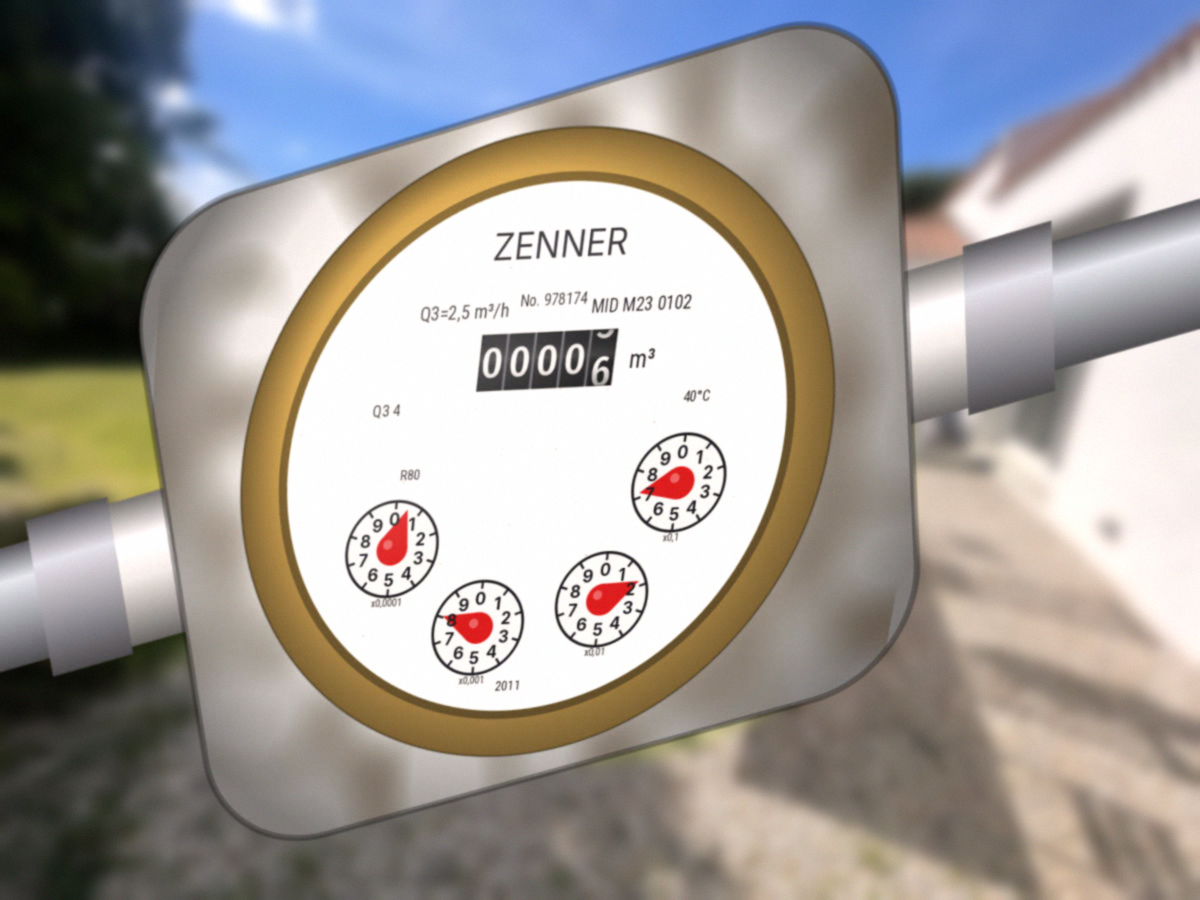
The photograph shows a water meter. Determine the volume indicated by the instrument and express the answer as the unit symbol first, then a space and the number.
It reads m³ 5.7180
